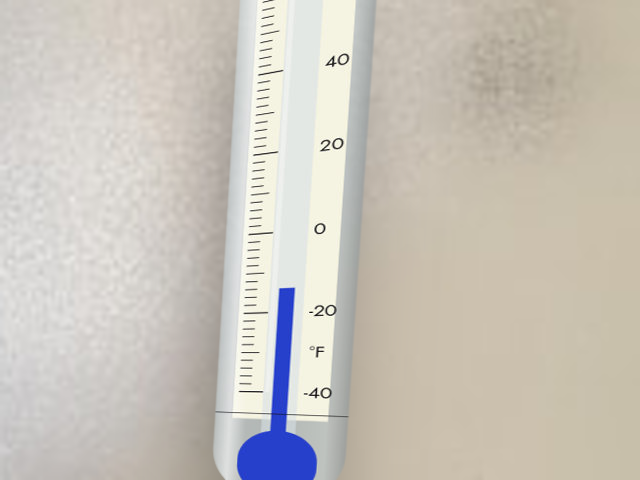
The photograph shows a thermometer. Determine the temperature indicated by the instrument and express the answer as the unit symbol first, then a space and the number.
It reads °F -14
